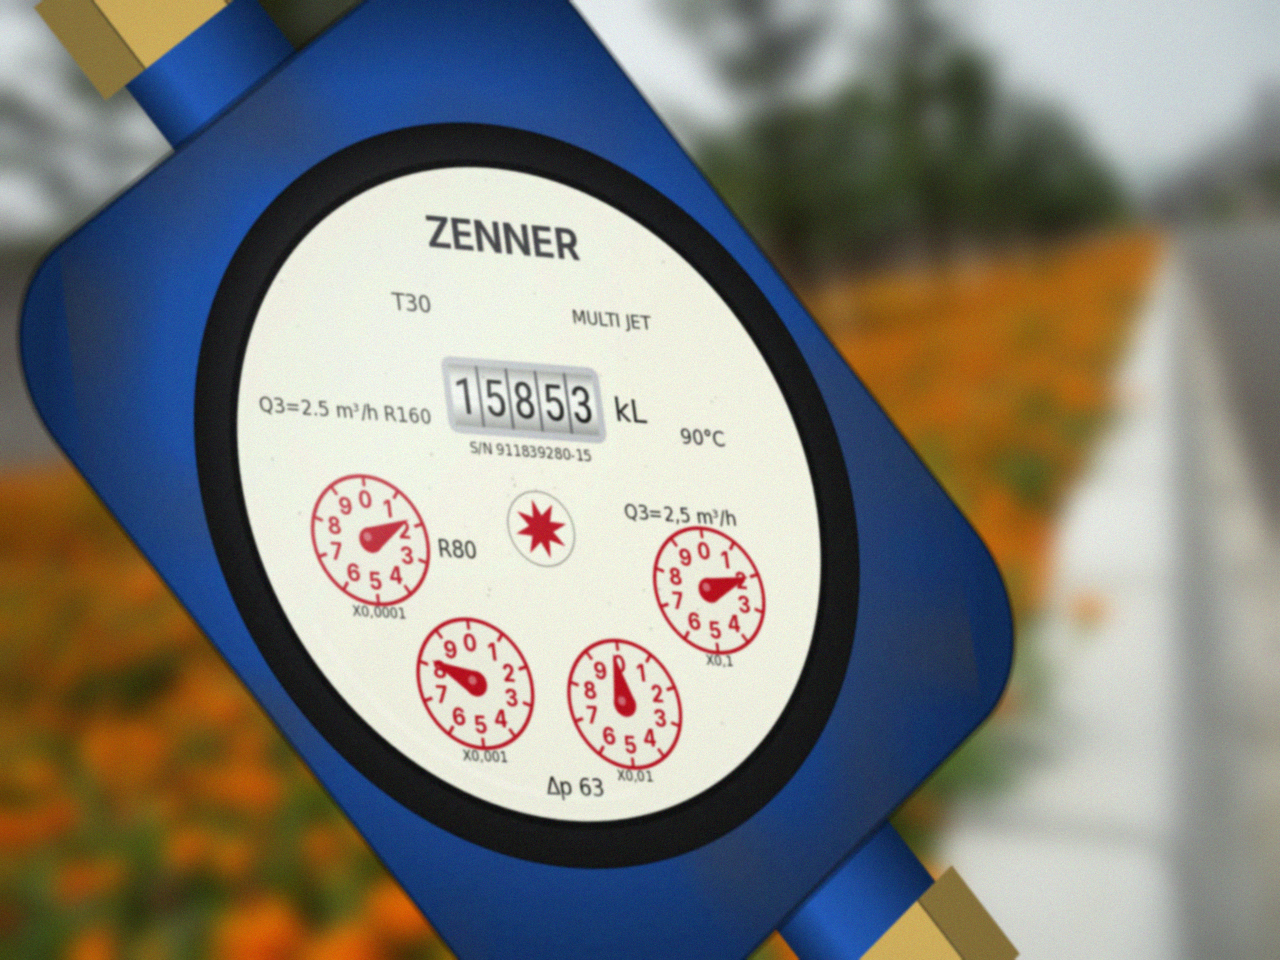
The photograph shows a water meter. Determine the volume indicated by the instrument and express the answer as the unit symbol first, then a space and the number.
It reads kL 15853.1981
